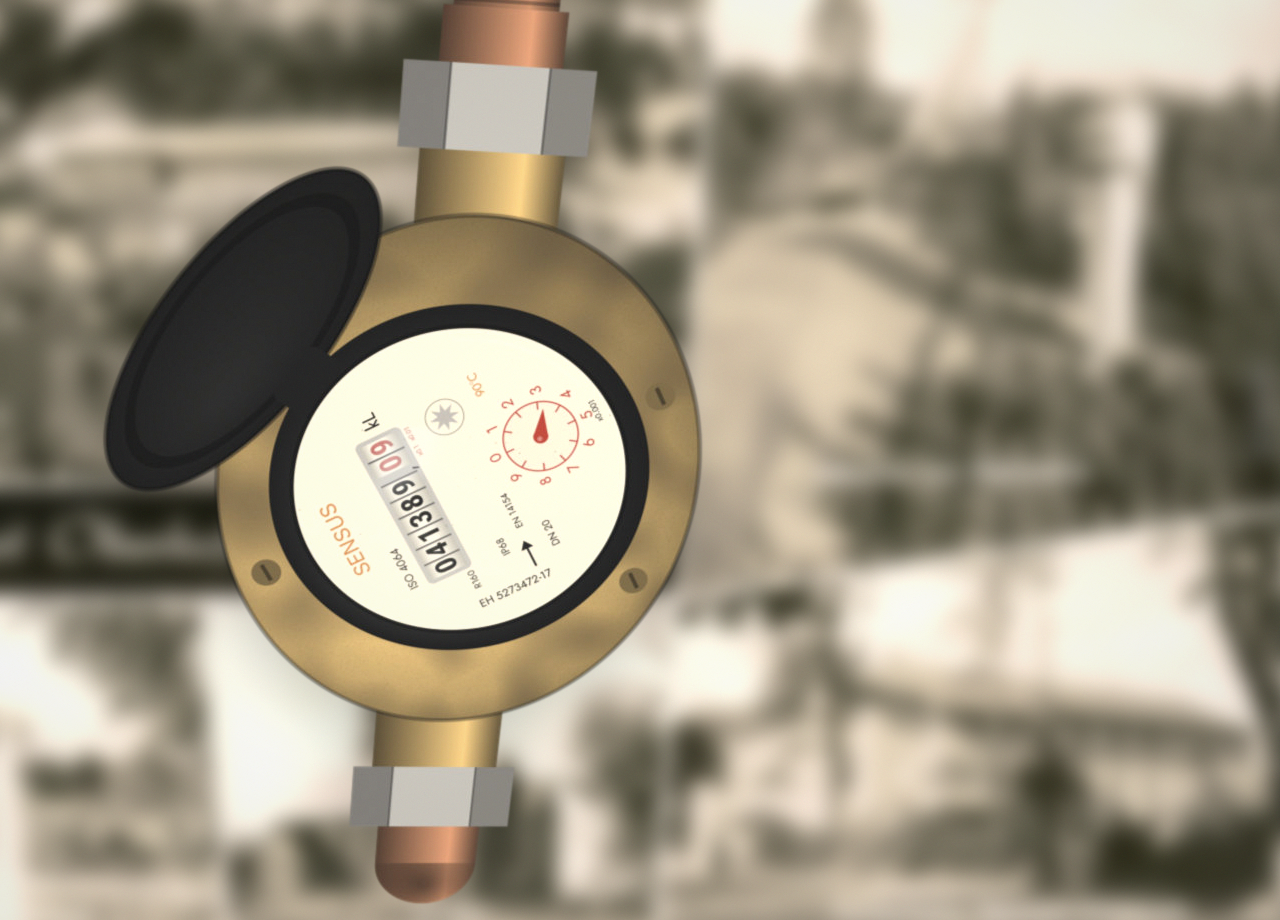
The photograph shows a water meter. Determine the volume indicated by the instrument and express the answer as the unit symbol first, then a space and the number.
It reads kL 41389.093
